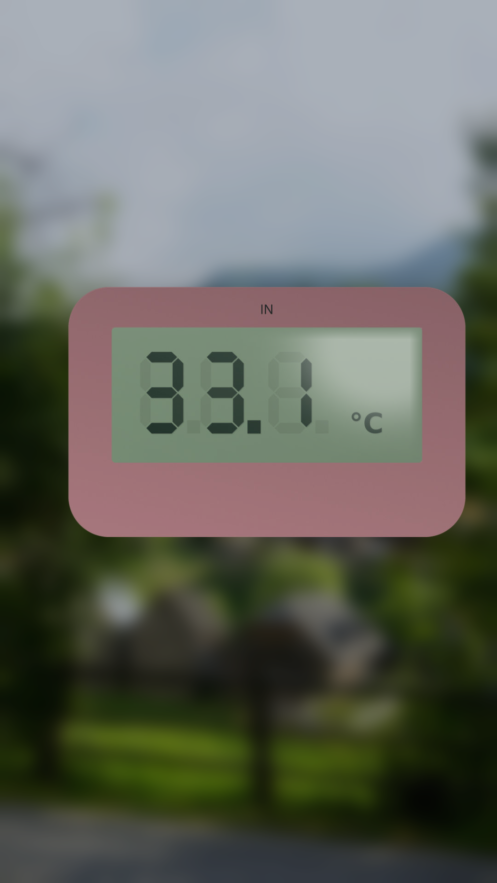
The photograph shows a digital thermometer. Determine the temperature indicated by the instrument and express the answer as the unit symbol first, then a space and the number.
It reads °C 33.1
